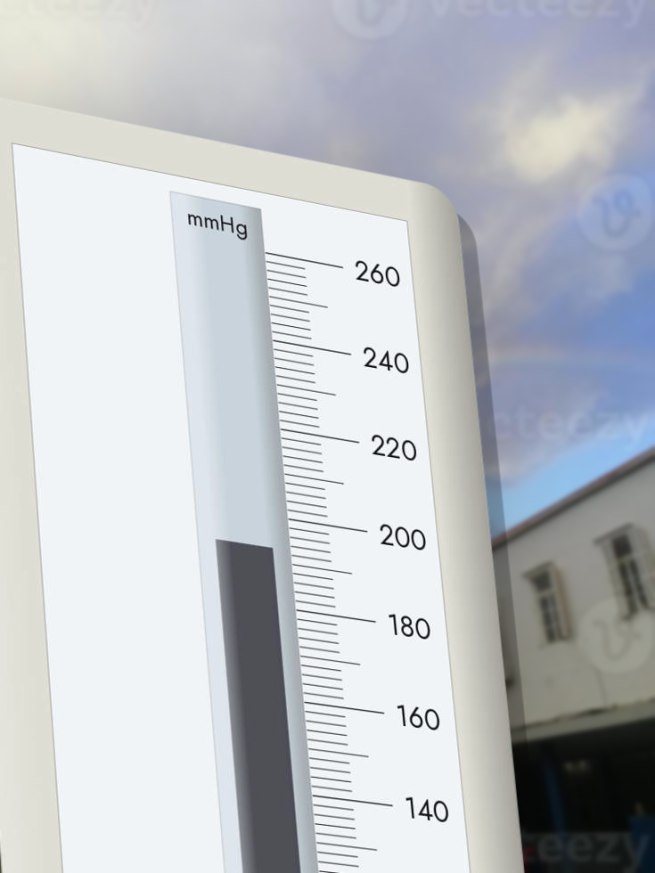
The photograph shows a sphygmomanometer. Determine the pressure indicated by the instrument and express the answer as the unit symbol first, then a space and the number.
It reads mmHg 193
